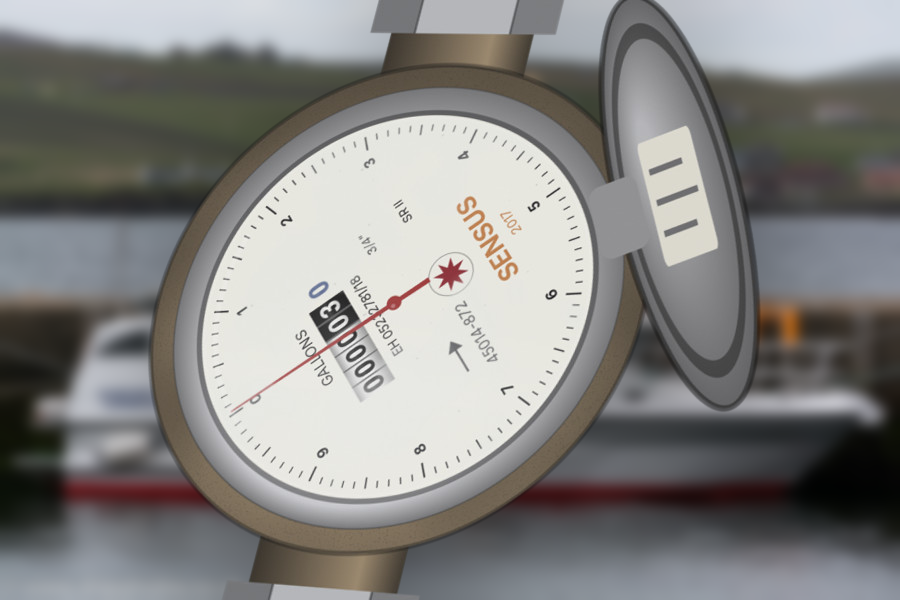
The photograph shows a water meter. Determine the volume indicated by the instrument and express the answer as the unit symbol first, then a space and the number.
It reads gal 30.0
